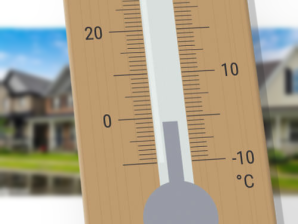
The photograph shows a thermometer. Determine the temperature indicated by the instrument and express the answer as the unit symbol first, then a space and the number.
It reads °C -1
